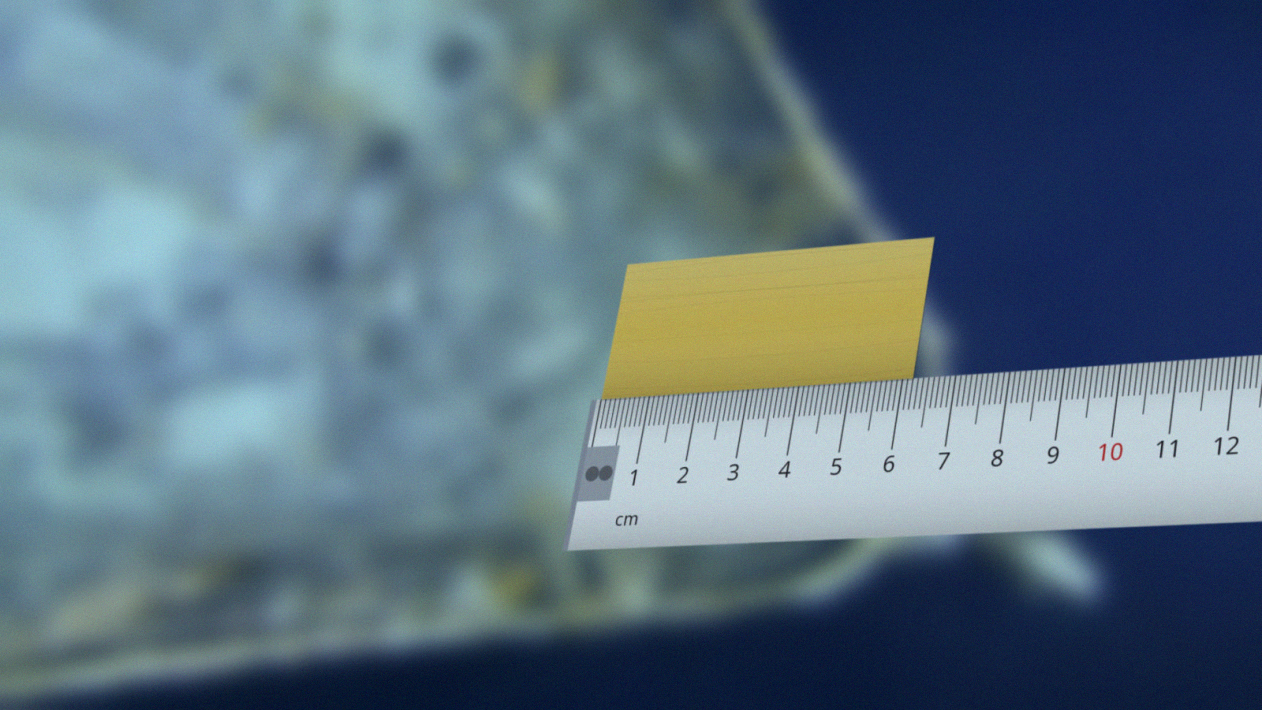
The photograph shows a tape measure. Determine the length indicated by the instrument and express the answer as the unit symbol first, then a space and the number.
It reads cm 6.2
